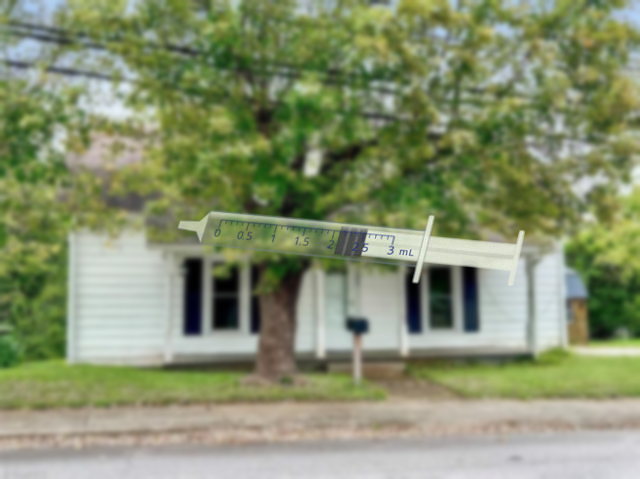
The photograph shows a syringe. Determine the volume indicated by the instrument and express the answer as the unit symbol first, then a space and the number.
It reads mL 2.1
